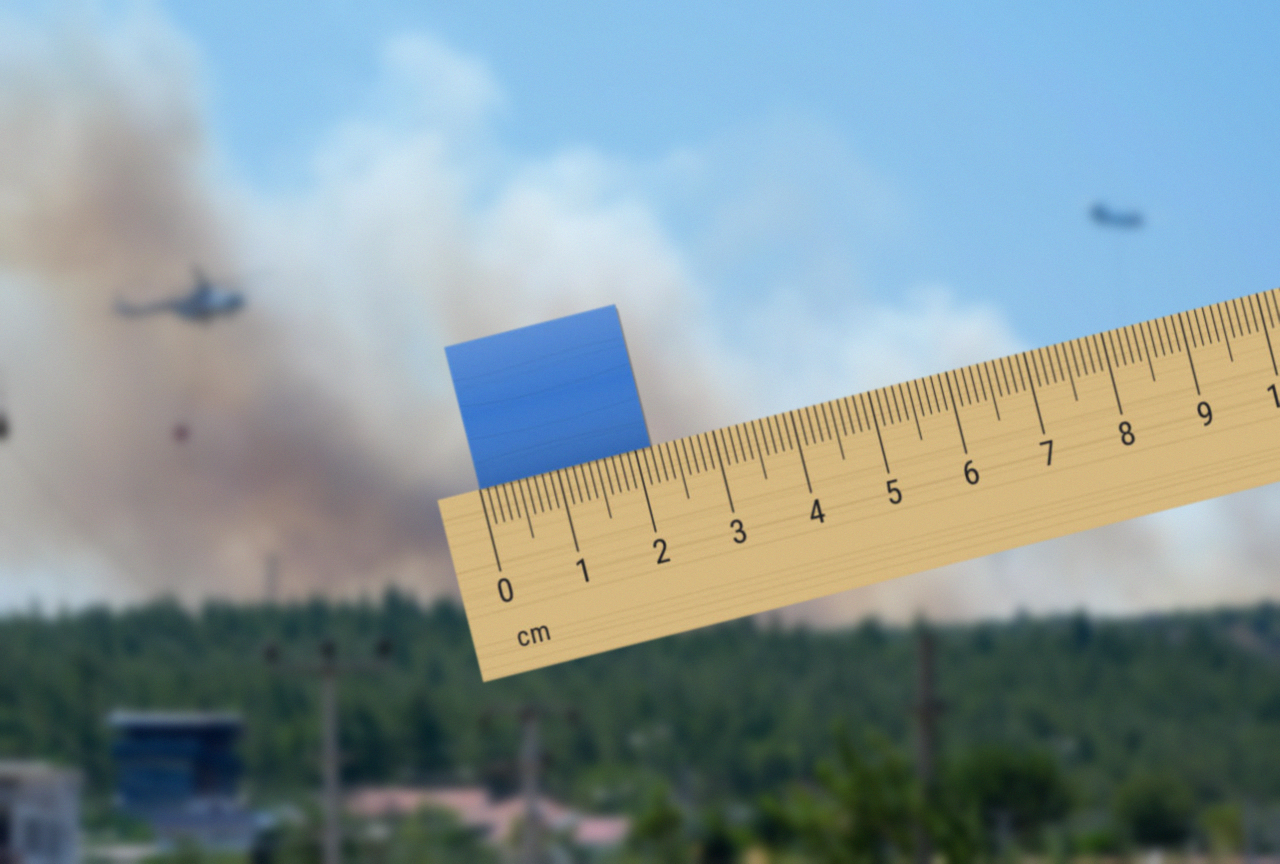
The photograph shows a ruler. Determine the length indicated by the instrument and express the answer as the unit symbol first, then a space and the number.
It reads cm 2.2
